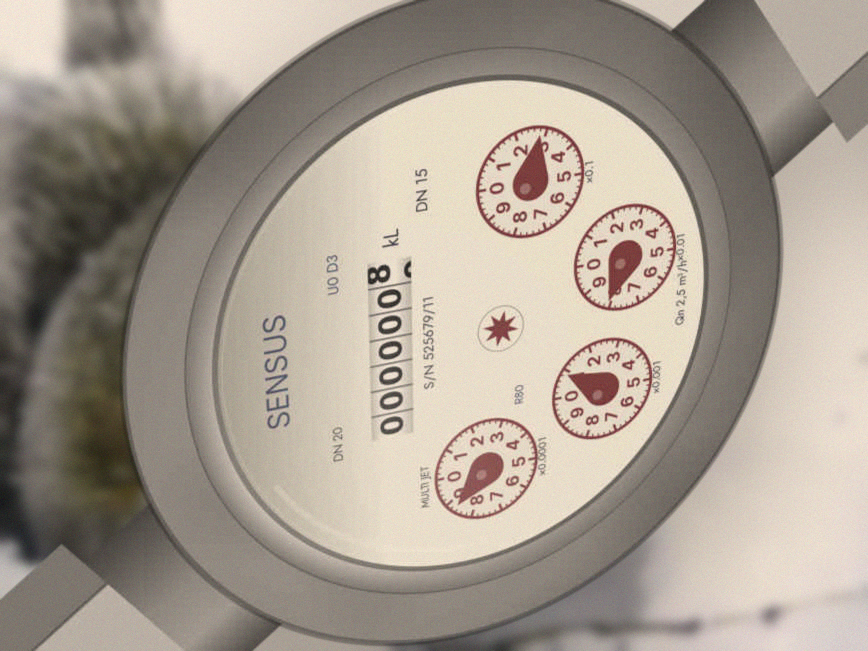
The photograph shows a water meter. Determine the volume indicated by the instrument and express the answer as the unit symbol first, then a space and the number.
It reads kL 8.2808
